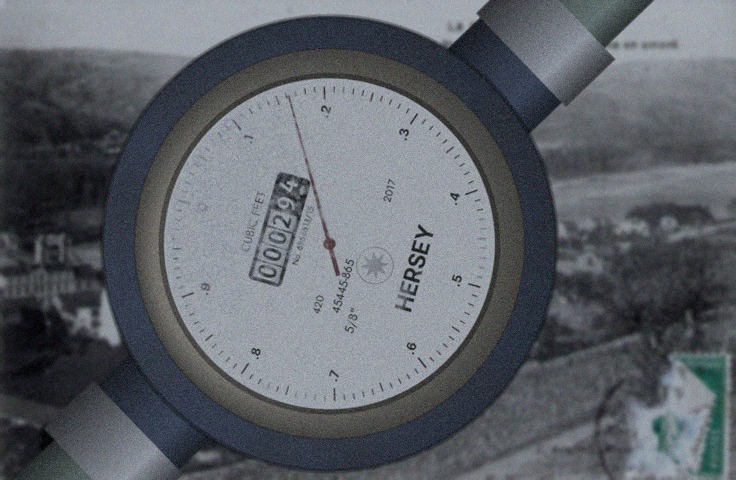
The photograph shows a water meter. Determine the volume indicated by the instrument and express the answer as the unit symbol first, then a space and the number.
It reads ft³ 294.16
